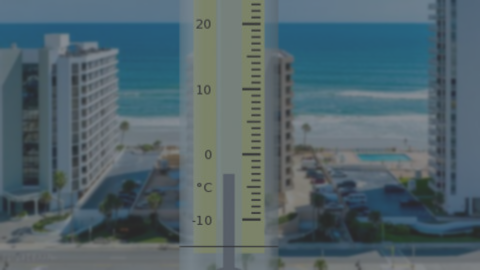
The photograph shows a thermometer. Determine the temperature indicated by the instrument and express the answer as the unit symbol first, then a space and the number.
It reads °C -3
